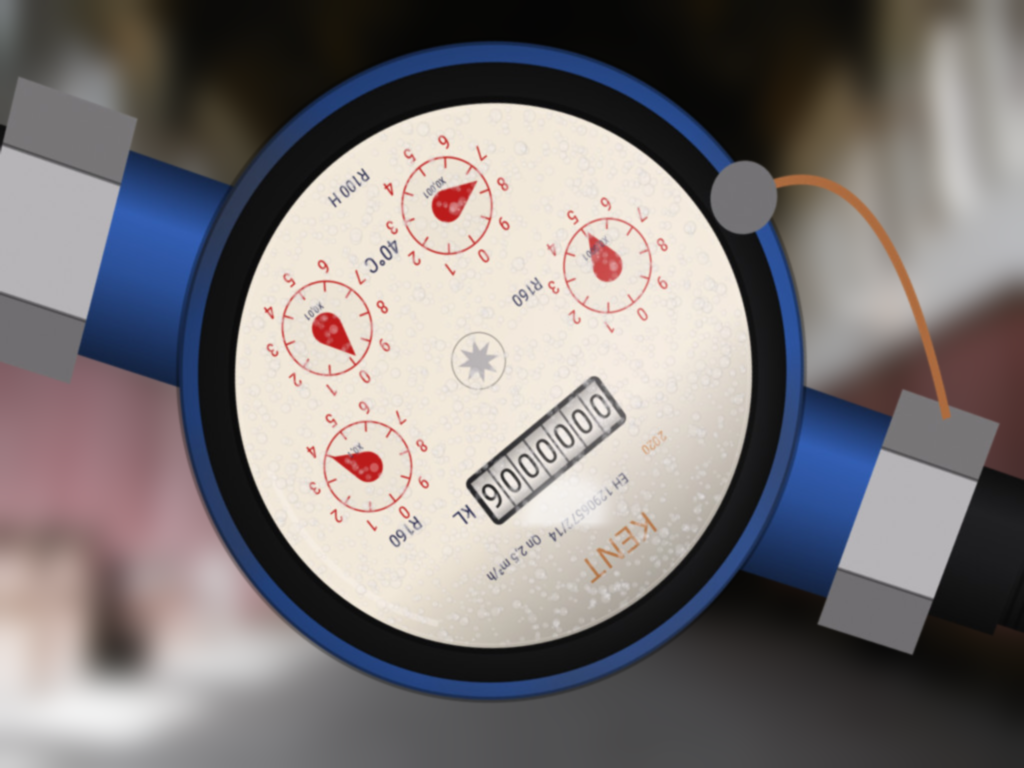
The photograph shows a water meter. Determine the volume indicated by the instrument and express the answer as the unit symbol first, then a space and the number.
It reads kL 6.3975
